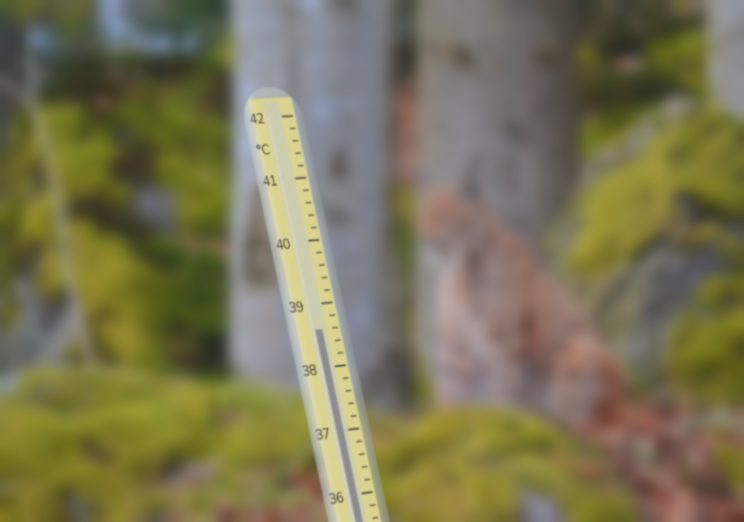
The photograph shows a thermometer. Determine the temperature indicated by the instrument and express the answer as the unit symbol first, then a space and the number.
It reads °C 38.6
